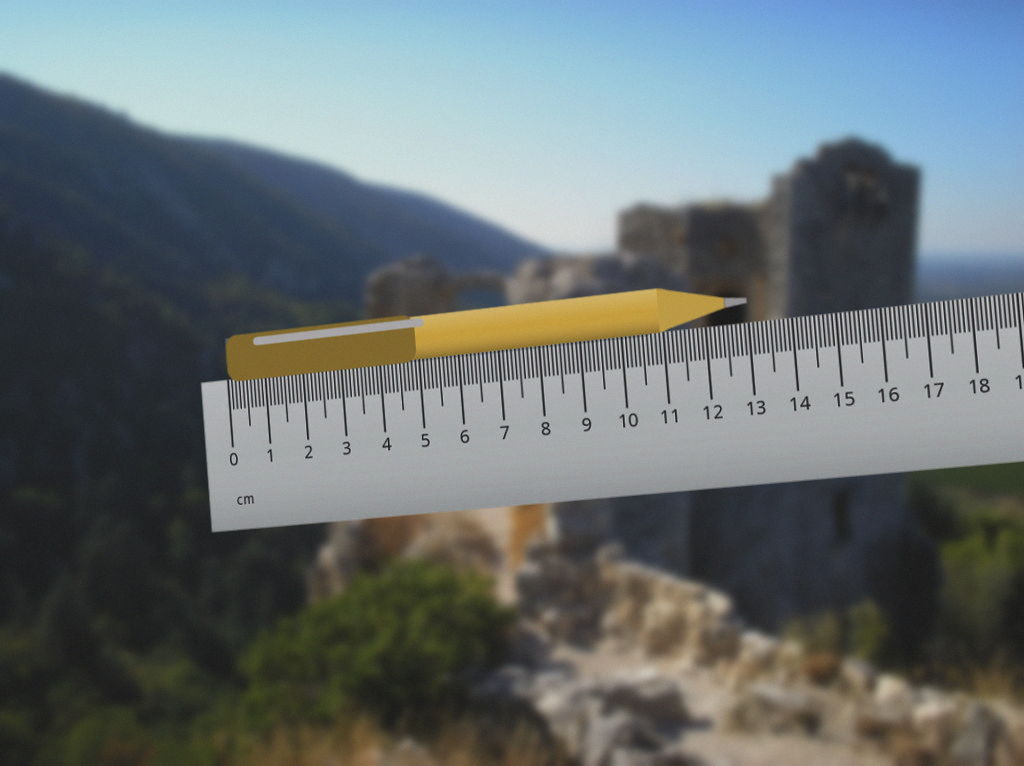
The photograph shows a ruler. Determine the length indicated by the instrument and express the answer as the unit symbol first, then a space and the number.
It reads cm 13
